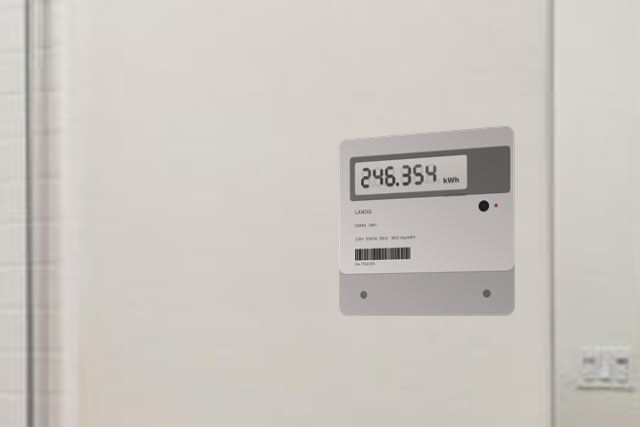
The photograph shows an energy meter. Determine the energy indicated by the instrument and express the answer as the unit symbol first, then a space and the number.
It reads kWh 246.354
